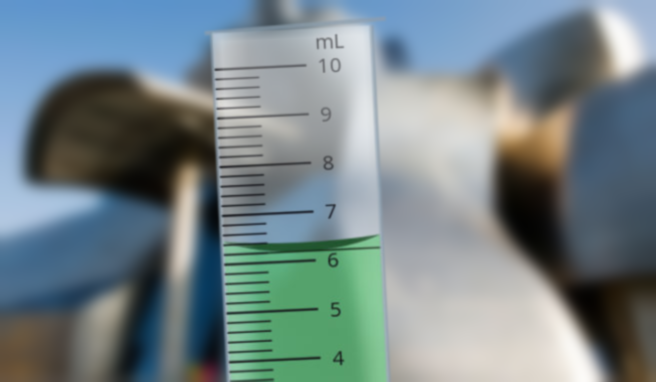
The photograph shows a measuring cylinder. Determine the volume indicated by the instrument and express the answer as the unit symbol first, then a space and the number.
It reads mL 6.2
